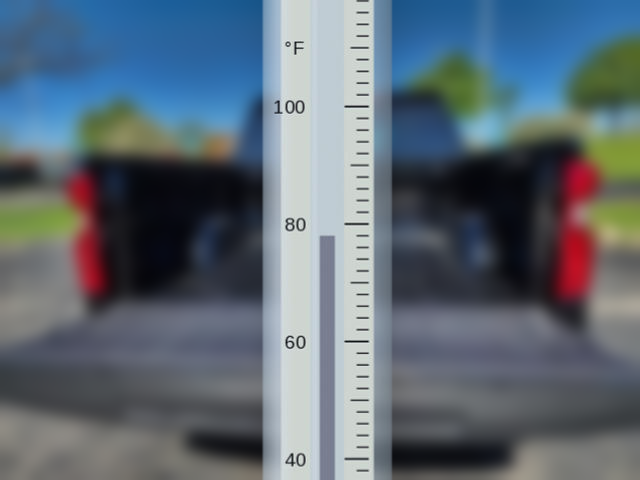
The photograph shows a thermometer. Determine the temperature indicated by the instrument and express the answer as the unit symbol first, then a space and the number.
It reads °F 78
